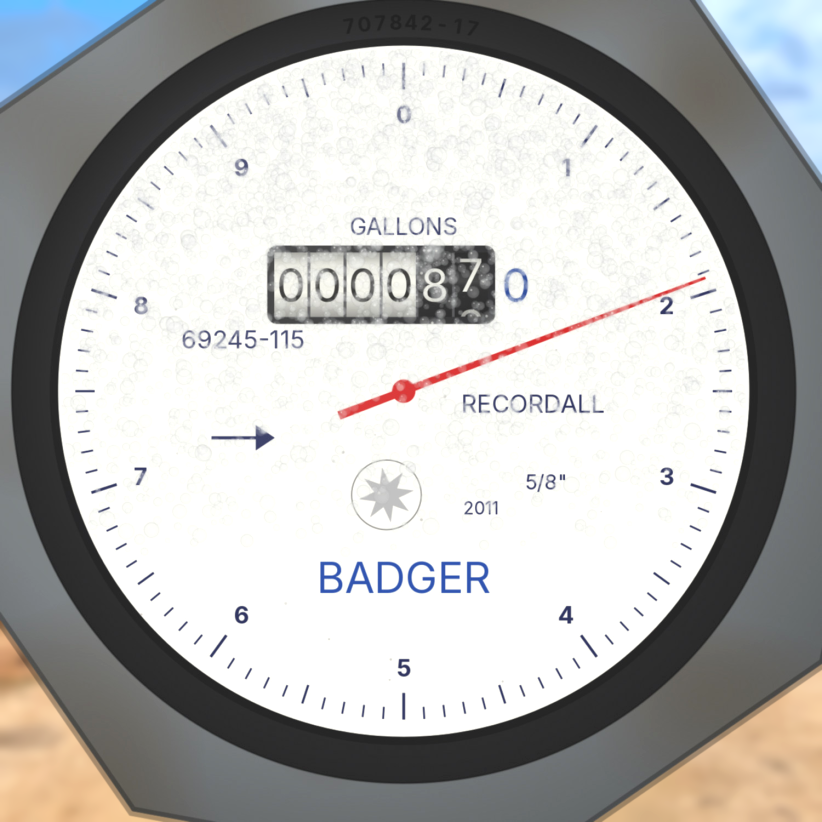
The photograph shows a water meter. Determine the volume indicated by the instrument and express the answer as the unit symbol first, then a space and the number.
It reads gal 871.9
